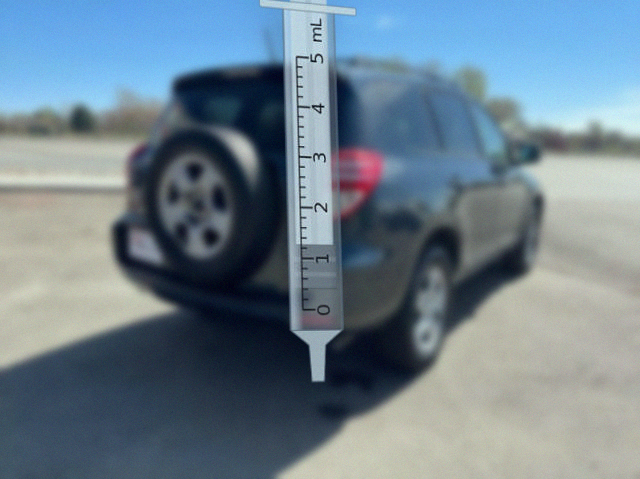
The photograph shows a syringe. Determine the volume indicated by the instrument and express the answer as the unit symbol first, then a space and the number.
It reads mL 0.4
